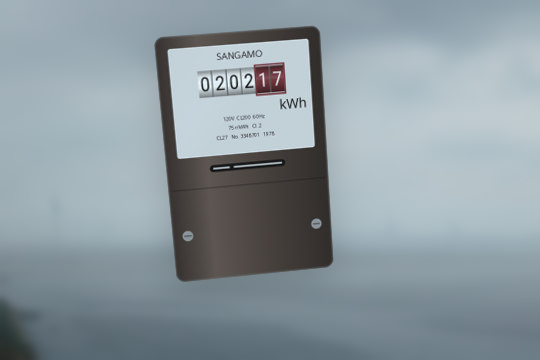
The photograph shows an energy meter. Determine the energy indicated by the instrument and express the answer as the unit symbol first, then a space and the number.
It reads kWh 202.17
